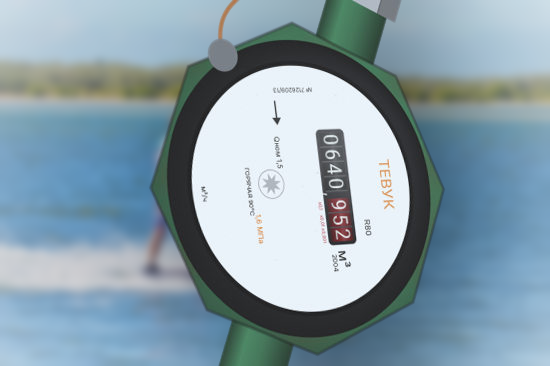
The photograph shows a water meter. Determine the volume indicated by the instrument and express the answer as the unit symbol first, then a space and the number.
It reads m³ 640.952
